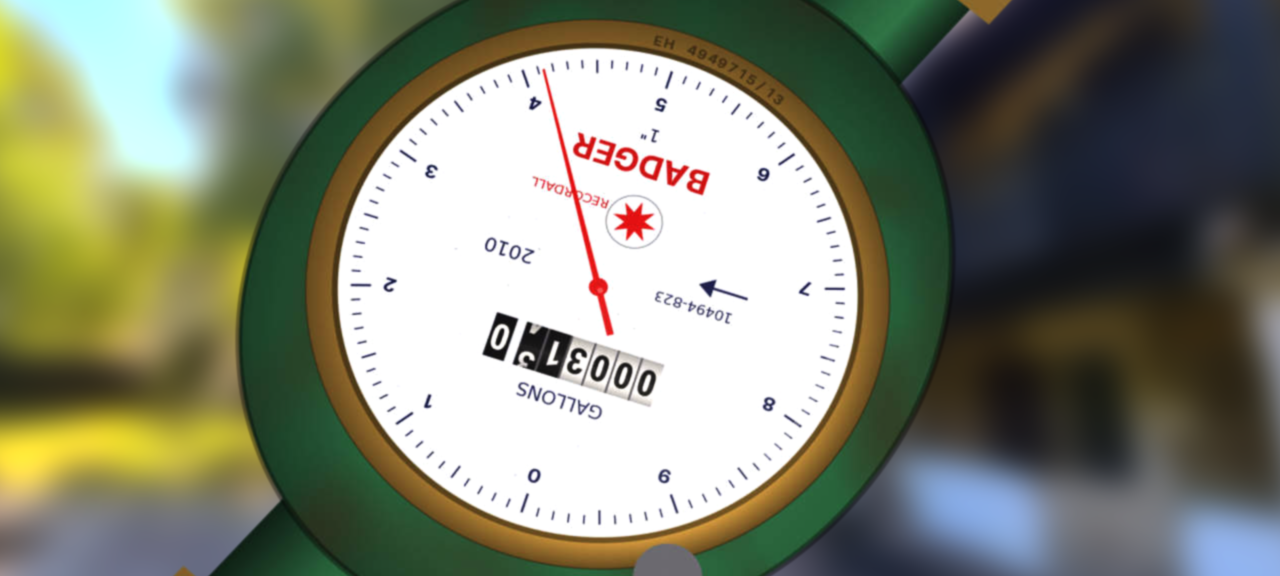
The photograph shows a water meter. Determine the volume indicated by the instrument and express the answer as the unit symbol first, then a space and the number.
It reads gal 3134.1
